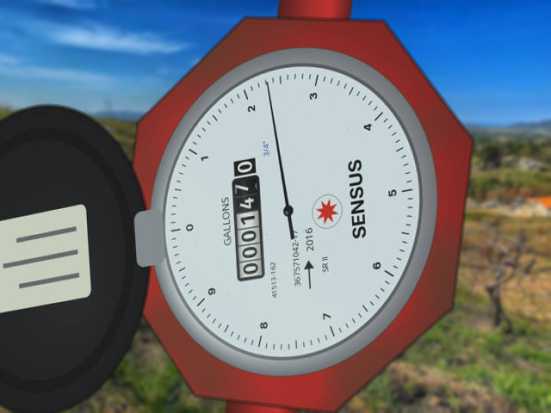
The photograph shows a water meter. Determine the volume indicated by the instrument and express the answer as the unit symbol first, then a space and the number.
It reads gal 1472.3
